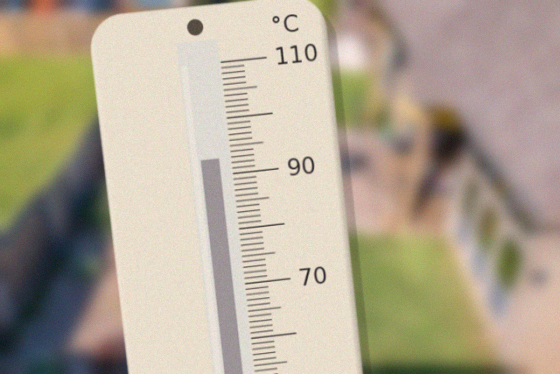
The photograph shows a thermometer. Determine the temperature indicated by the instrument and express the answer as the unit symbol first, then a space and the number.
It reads °C 93
